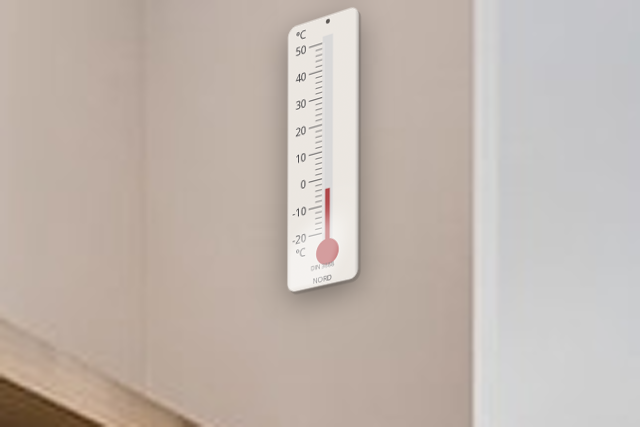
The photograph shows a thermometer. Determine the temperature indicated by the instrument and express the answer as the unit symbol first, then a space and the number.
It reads °C -4
